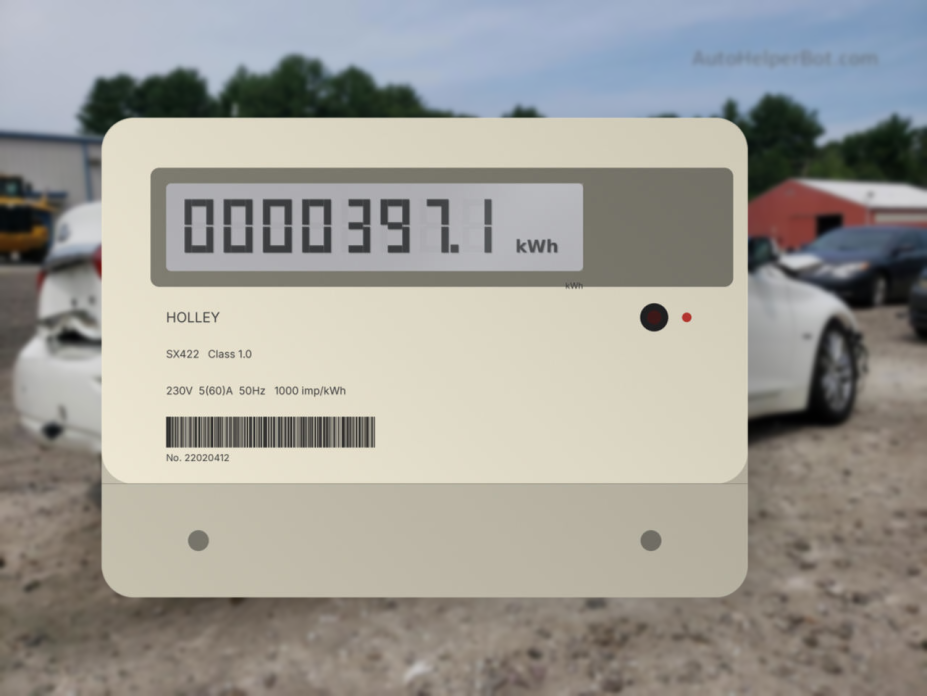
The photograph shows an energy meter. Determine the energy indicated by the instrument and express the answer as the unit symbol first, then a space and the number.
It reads kWh 397.1
